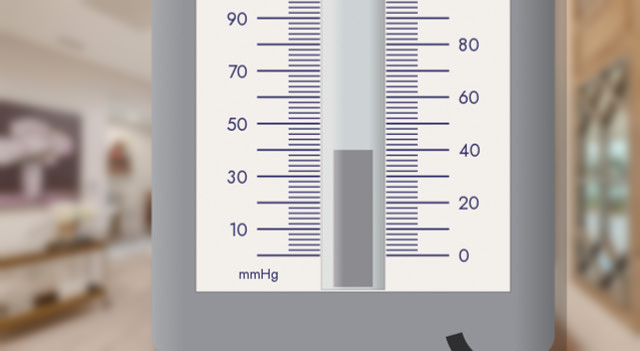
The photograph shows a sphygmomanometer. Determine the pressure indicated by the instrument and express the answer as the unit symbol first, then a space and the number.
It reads mmHg 40
